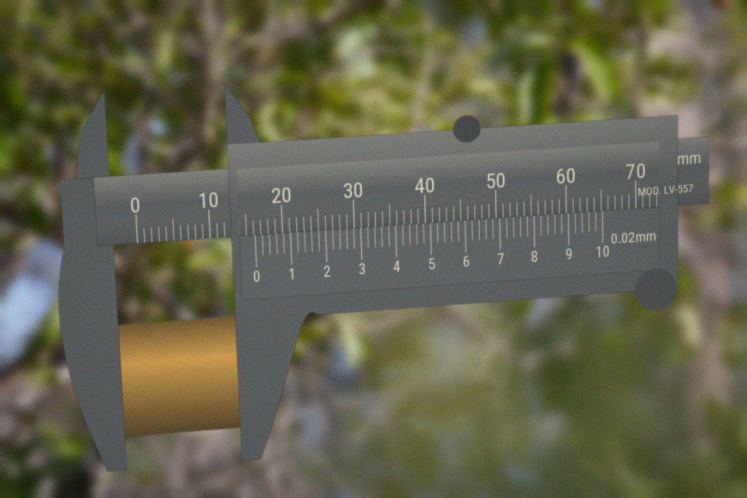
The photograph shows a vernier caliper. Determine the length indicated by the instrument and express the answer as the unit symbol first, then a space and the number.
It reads mm 16.2
